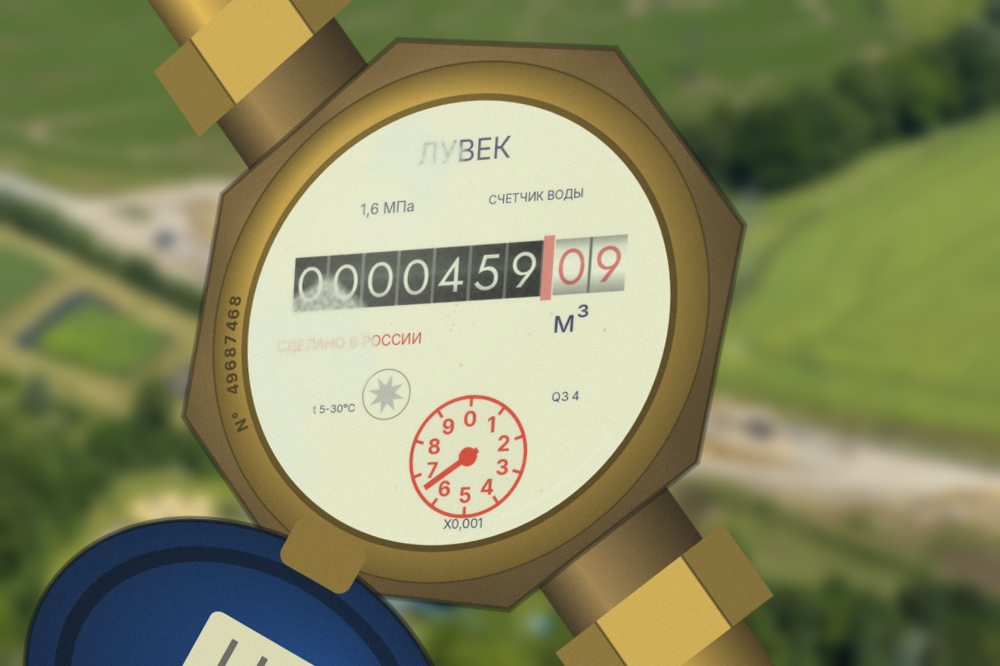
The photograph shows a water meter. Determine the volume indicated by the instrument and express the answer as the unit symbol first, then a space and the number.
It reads m³ 459.096
